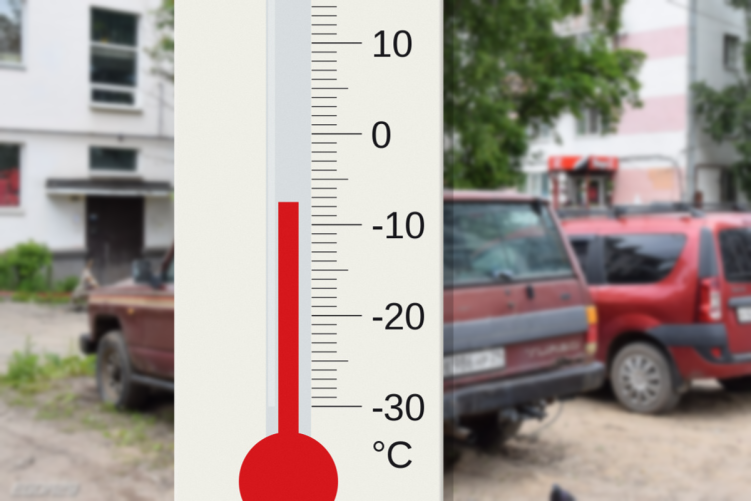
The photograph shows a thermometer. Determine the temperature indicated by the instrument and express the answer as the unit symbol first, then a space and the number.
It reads °C -7.5
